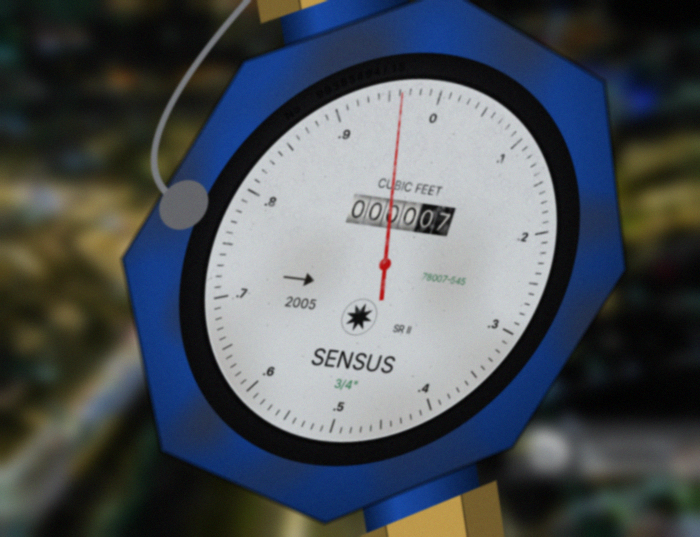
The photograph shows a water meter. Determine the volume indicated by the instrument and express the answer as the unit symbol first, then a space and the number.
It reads ft³ 6.96
